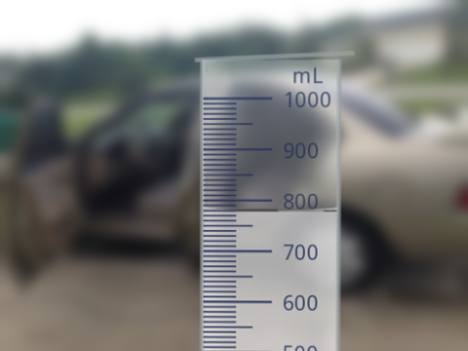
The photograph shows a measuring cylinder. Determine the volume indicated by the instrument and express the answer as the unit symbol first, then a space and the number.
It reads mL 780
